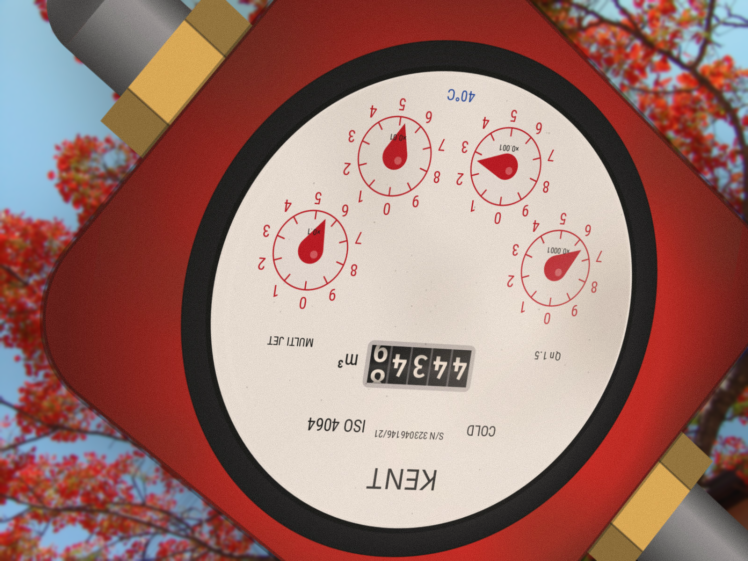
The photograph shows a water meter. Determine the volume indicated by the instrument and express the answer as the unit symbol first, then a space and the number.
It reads m³ 44348.5526
